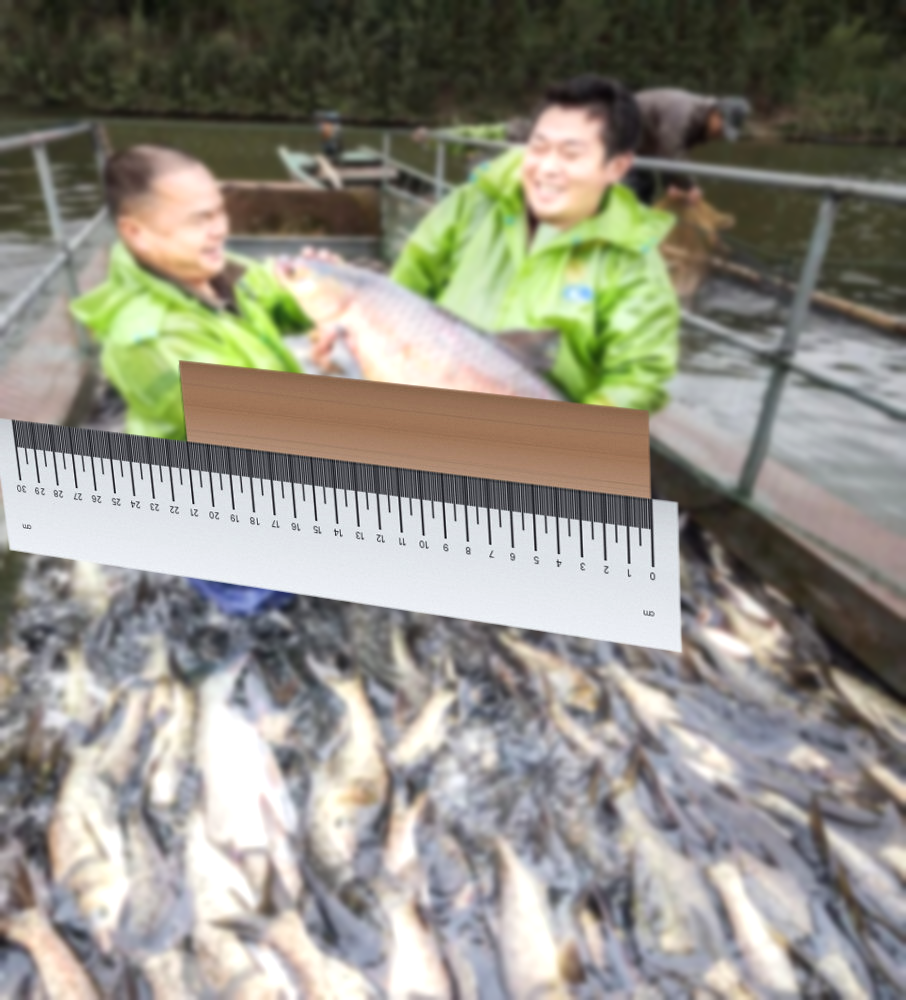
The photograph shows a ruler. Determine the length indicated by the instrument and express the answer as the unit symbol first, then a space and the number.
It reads cm 21
